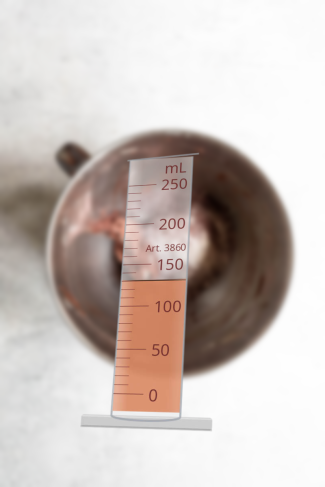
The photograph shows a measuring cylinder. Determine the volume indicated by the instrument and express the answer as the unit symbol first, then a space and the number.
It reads mL 130
